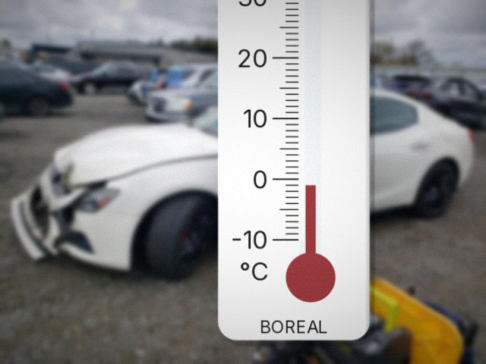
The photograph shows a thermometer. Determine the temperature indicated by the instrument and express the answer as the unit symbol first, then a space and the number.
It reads °C -1
